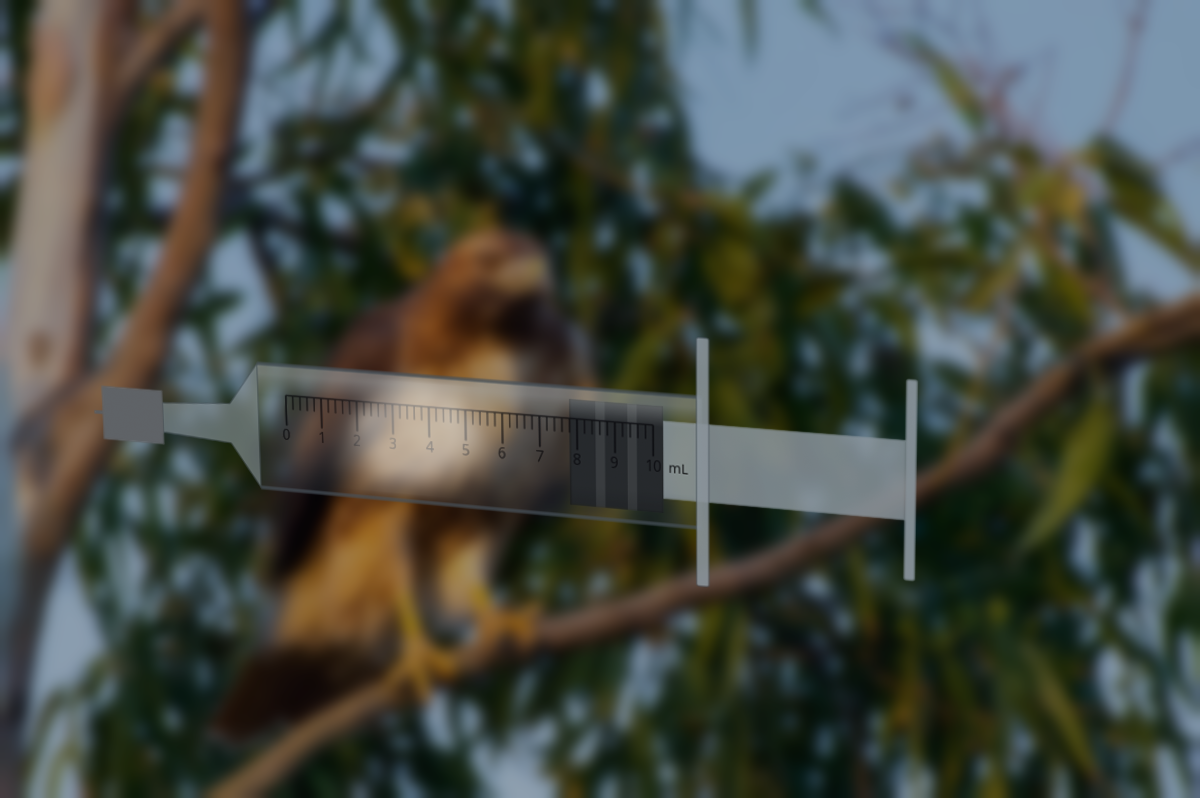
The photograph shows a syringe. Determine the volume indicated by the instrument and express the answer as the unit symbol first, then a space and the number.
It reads mL 7.8
